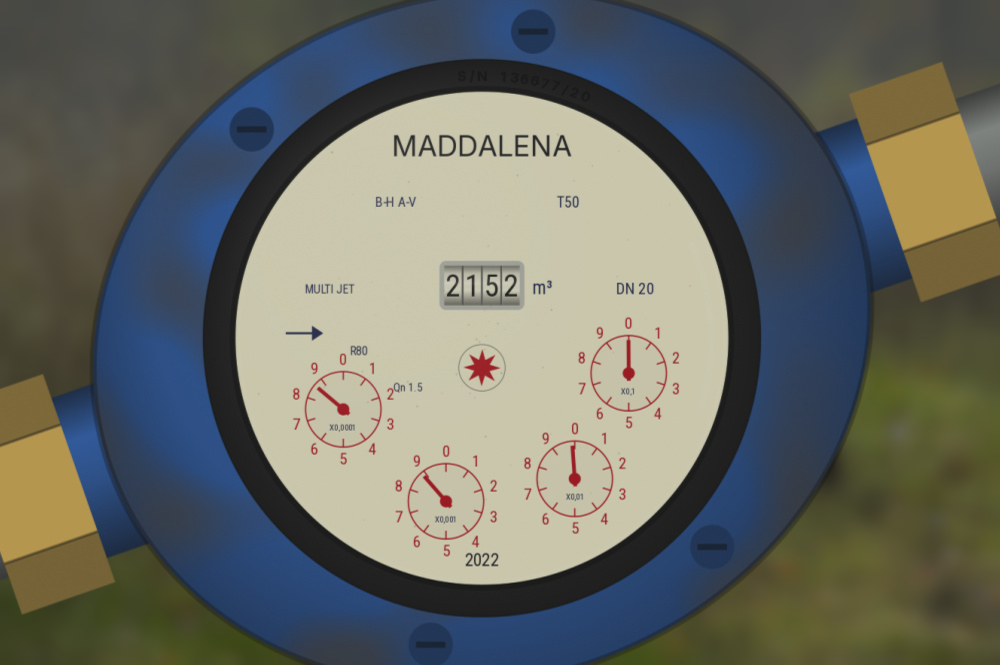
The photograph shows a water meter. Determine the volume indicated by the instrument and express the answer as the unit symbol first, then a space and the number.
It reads m³ 2151.9988
